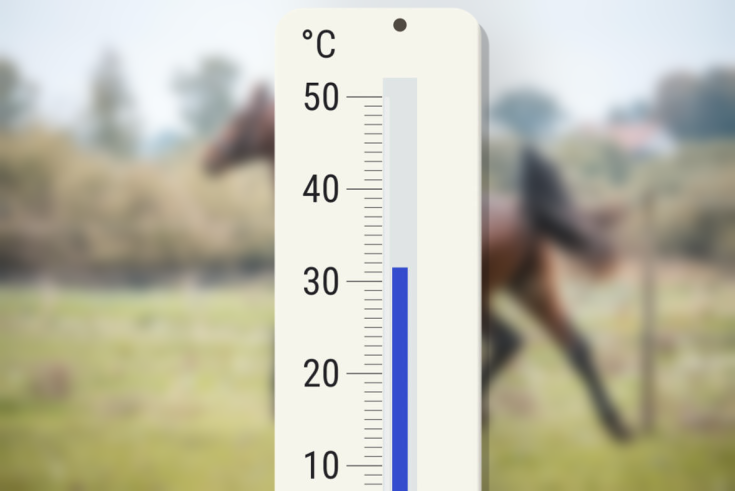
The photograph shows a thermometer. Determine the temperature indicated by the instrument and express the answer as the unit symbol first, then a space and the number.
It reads °C 31.5
